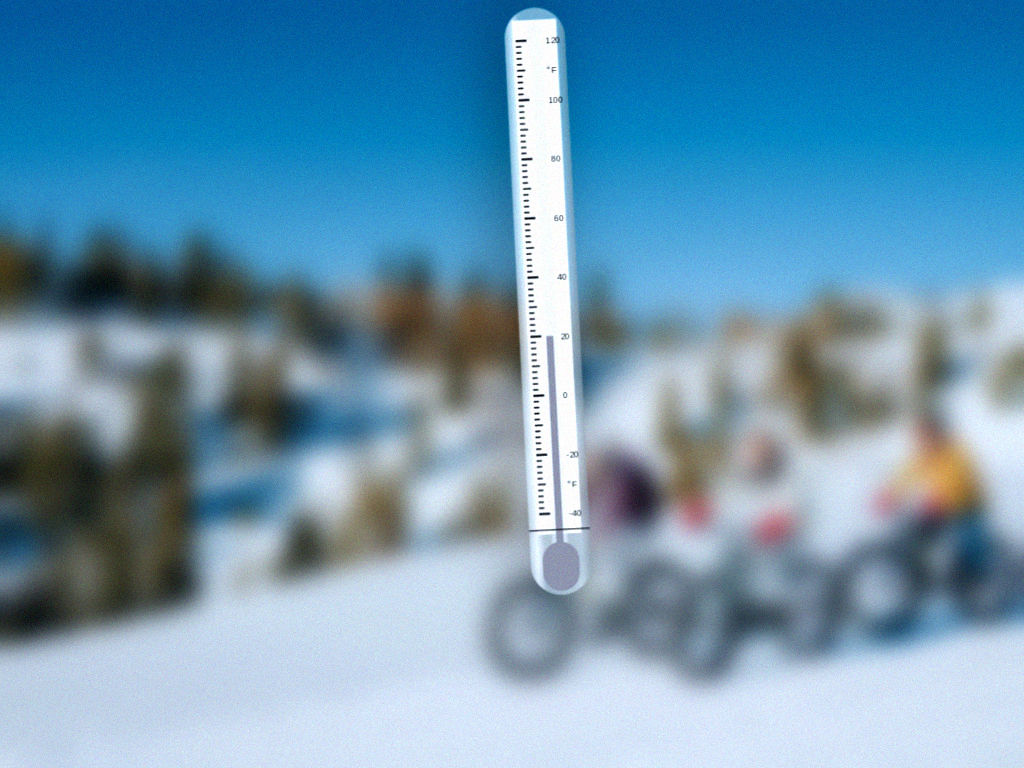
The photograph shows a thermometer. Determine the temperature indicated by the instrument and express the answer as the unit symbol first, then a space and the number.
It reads °F 20
